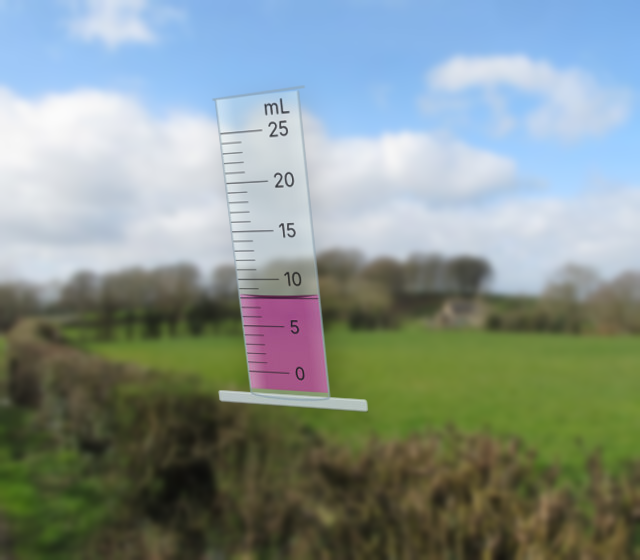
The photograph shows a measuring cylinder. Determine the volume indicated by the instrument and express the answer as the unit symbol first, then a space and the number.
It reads mL 8
